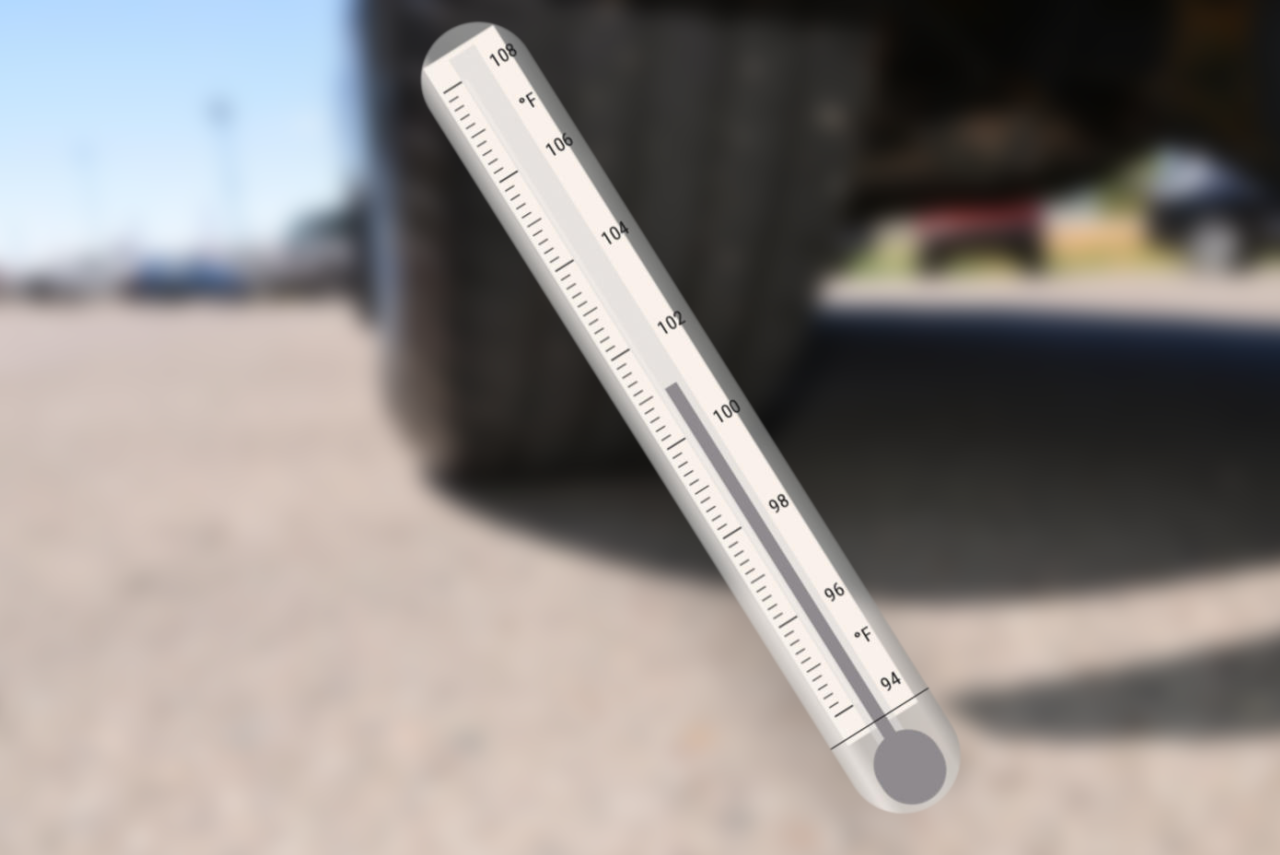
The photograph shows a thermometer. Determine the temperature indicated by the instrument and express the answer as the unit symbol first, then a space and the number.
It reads °F 101
